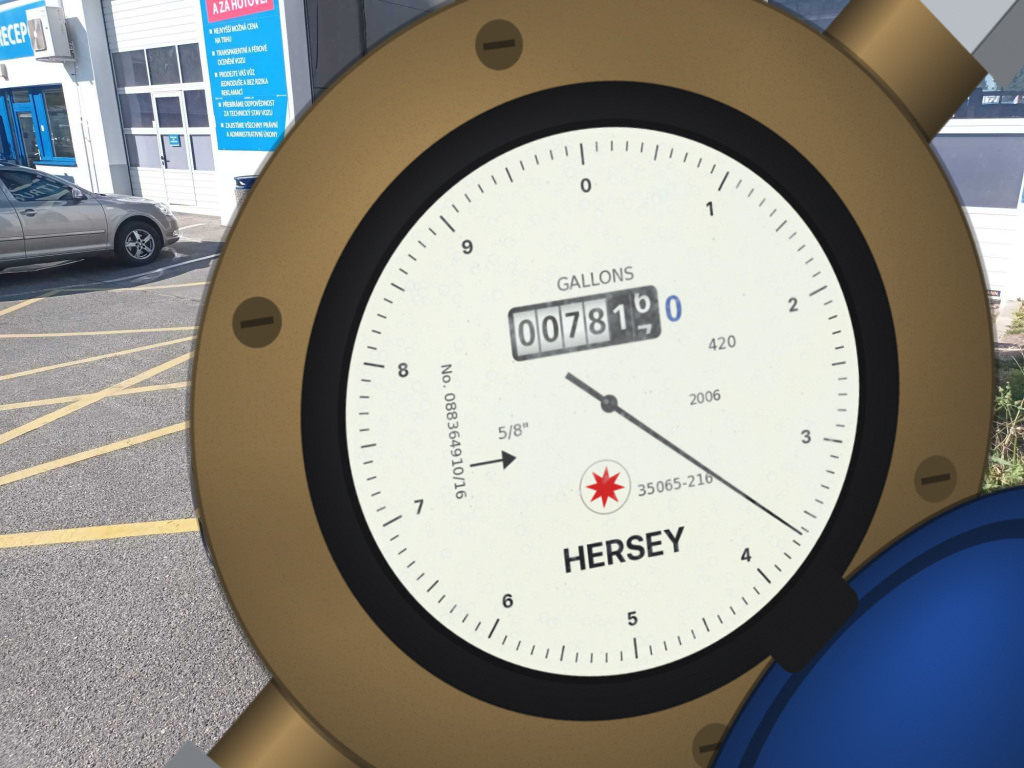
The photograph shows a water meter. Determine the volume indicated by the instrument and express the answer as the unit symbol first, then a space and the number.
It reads gal 78163.6
